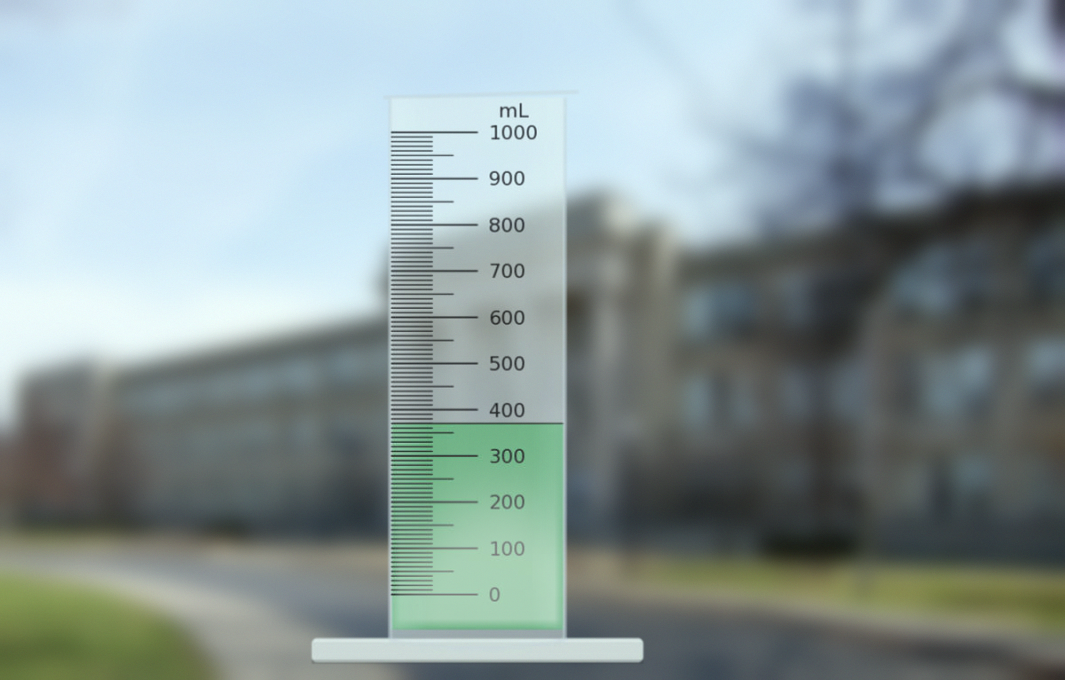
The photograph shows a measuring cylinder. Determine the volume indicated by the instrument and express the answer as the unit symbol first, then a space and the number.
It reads mL 370
